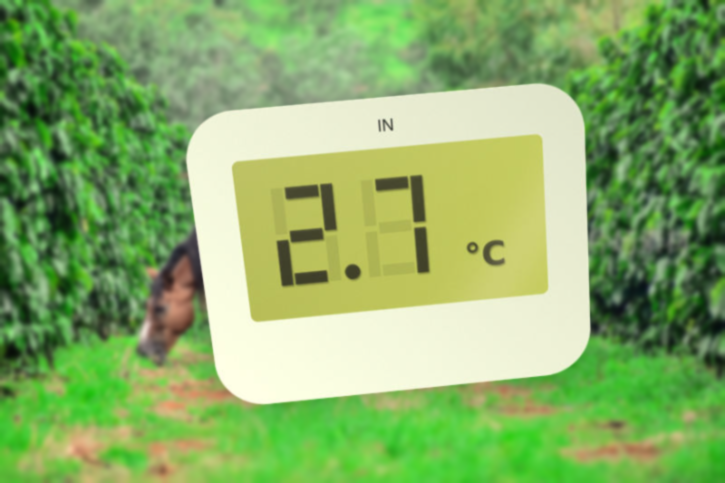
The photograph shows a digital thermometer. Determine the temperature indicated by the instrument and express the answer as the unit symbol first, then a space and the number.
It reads °C 2.7
